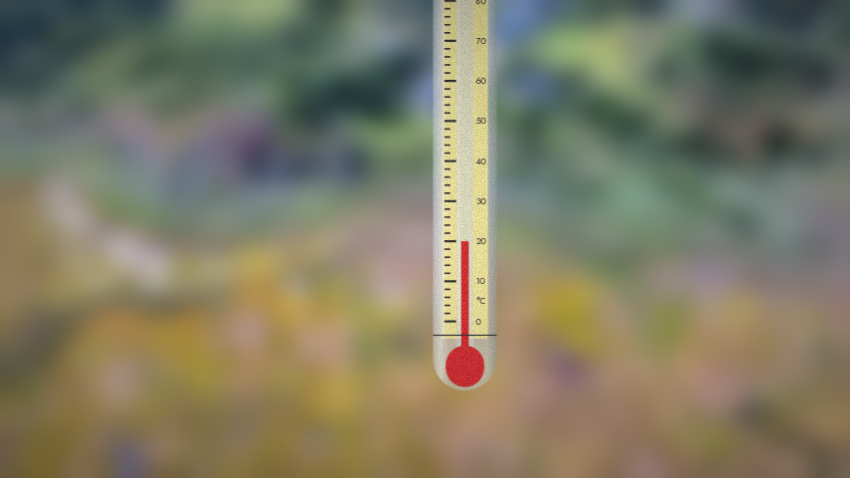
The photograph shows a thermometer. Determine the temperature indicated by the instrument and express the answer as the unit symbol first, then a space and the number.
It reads °C 20
